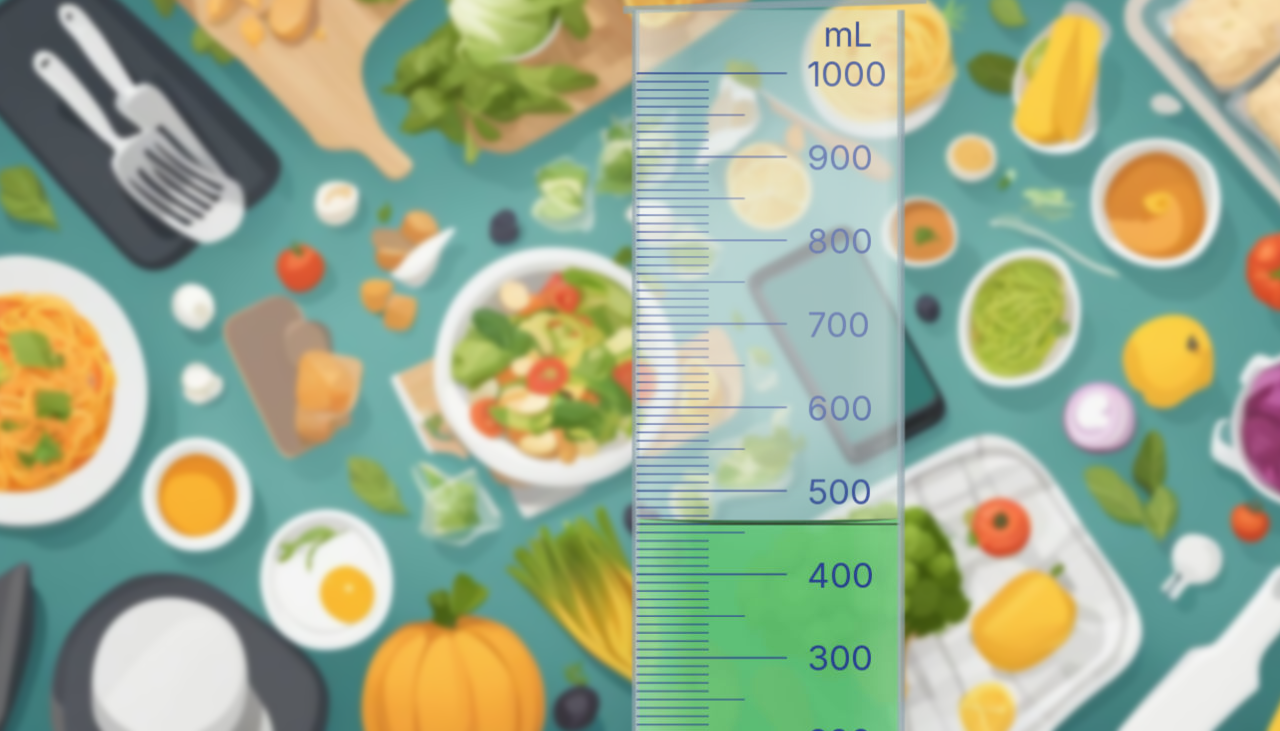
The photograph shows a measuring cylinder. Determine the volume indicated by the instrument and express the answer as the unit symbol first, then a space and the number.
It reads mL 460
